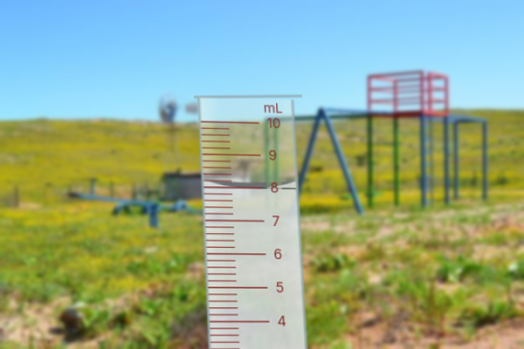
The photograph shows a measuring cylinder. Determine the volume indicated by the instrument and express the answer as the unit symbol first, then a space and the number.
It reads mL 8
